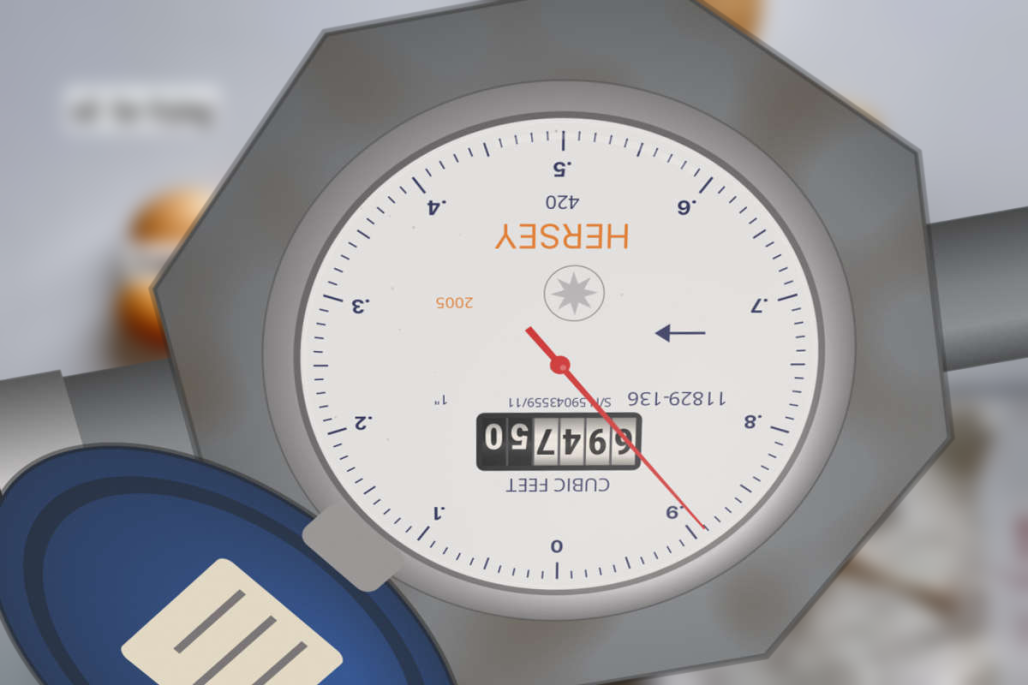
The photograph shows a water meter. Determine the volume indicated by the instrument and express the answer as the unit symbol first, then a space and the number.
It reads ft³ 694749.89
